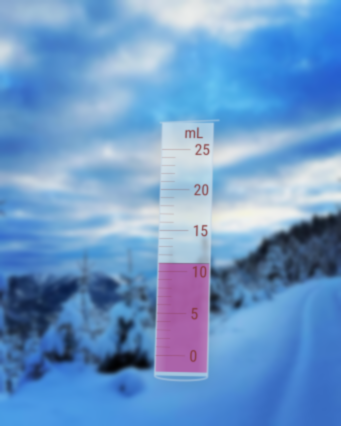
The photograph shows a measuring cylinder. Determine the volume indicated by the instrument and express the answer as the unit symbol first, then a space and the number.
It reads mL 11
